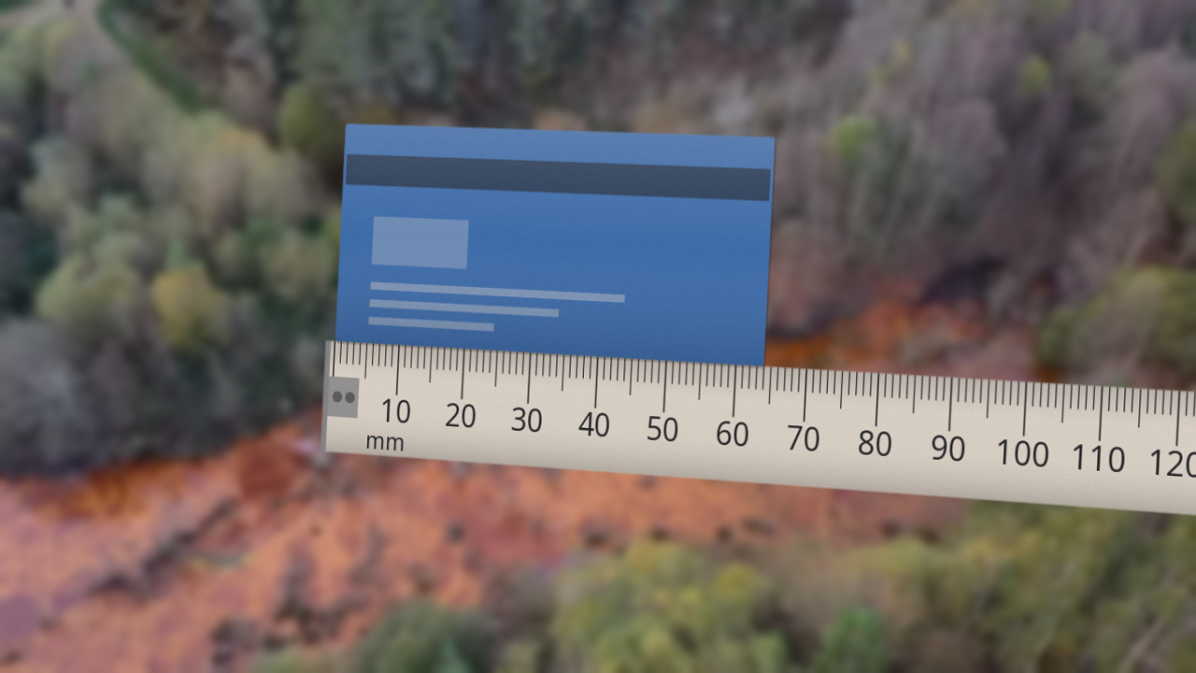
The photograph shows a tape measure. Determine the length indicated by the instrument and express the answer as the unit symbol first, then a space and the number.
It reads mm 64
